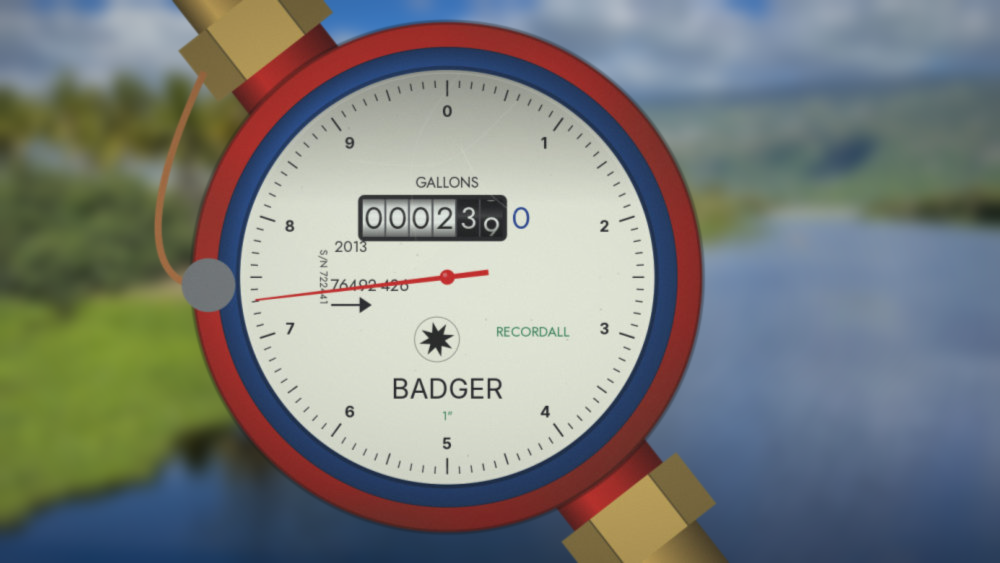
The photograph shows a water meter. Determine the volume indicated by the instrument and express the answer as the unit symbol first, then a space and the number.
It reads gal 2387.3
